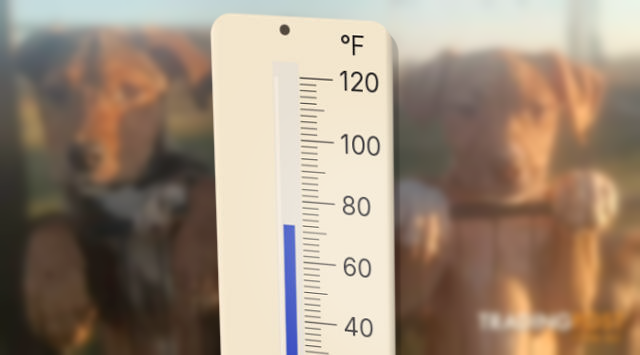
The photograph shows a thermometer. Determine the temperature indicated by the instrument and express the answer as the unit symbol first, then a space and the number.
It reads °F 72
